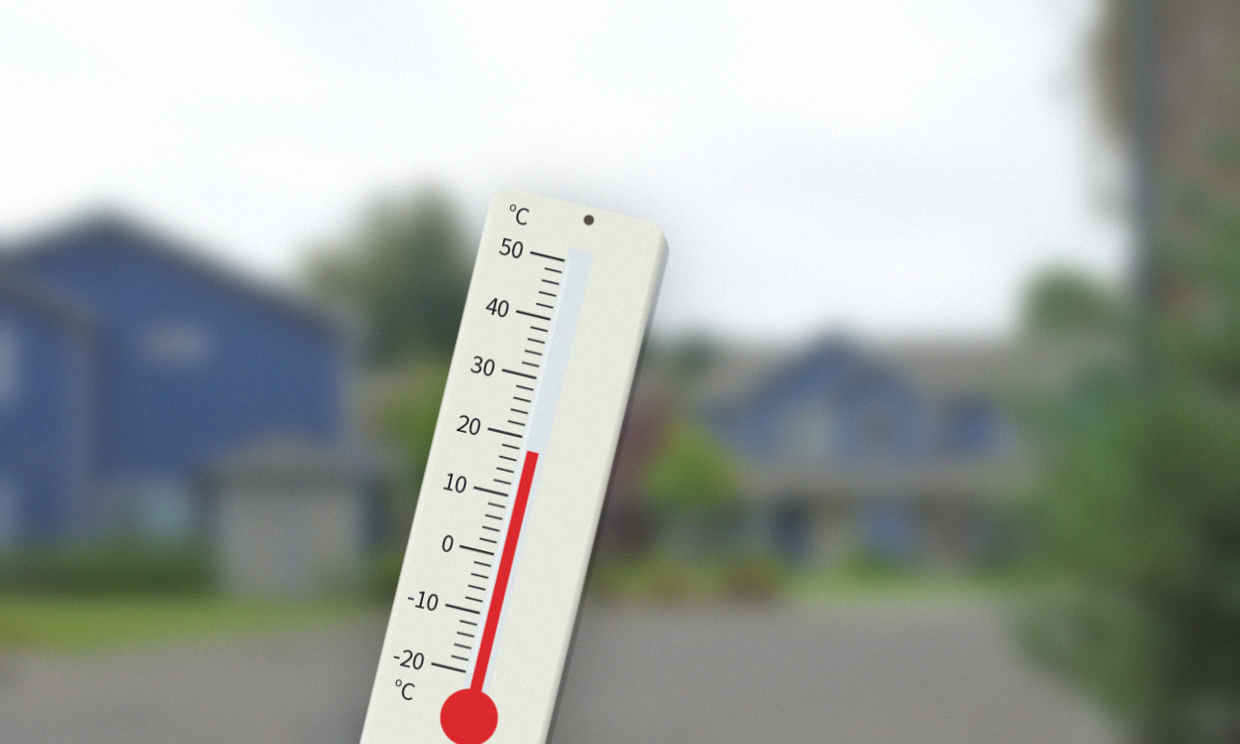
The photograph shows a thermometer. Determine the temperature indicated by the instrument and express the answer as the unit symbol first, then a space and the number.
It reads °C 18
